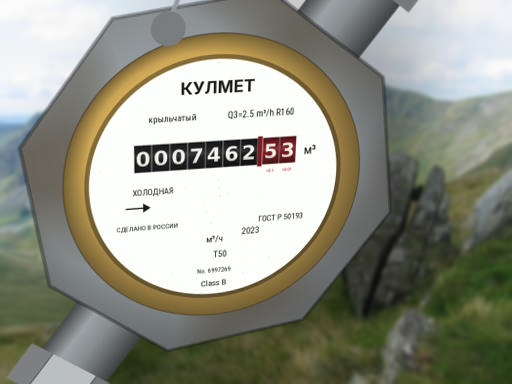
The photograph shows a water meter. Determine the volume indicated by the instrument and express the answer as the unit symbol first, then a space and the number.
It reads m³ 7462.53
